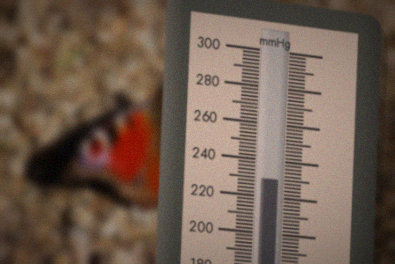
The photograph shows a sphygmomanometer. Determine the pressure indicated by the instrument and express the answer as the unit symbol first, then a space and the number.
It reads mmHg 230
